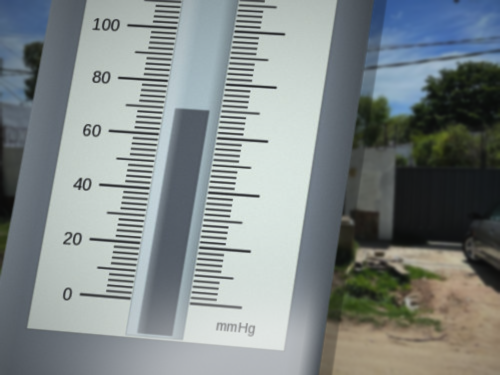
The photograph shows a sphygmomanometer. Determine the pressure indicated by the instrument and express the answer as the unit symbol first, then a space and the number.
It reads mmHg 70
